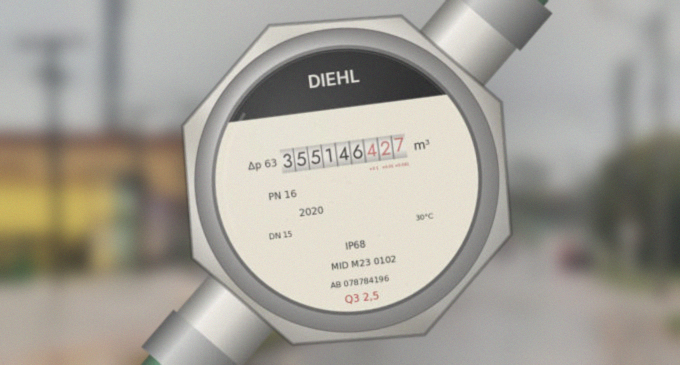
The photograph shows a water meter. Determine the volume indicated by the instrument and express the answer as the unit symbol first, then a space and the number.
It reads m³ 355146.427
